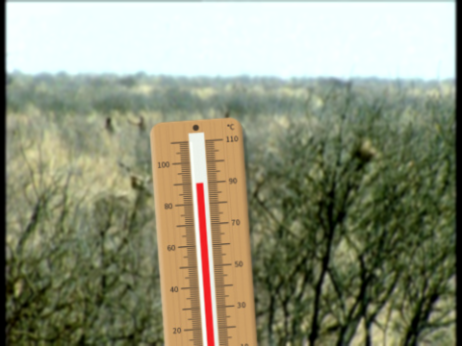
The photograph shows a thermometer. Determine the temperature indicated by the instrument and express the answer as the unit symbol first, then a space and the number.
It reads °C 90
